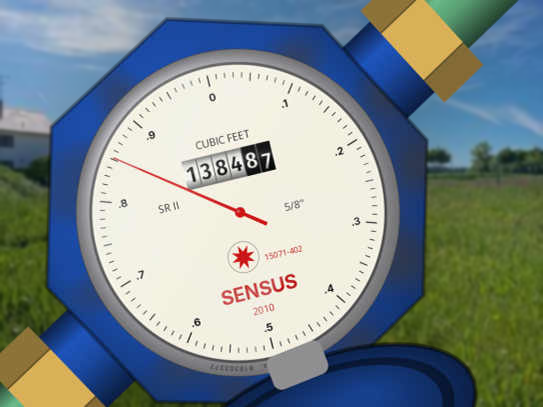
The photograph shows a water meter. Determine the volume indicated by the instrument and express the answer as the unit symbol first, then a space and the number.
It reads ft³ 138486.85
